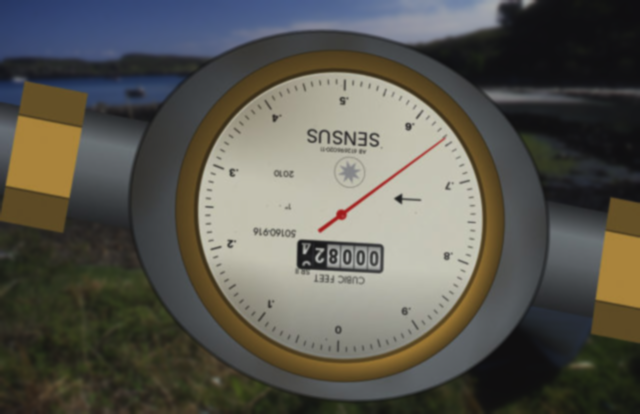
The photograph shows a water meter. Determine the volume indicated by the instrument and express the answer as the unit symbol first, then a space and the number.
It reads ft³ 823.64
